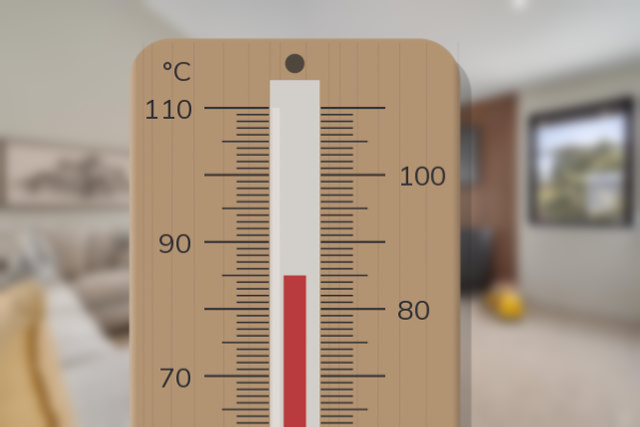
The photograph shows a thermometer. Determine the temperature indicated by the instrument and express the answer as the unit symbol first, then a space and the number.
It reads °C 85
